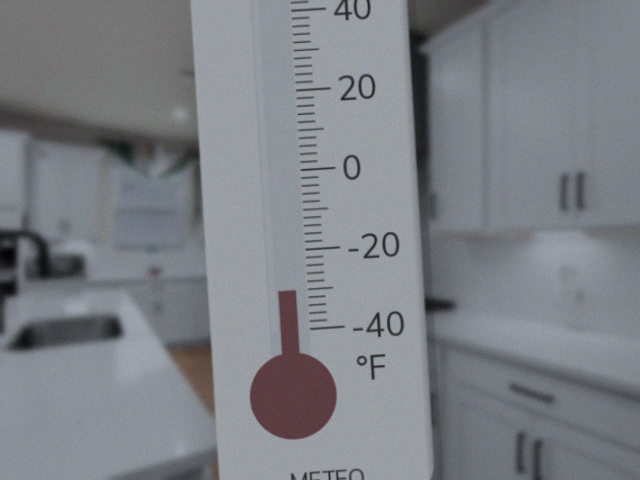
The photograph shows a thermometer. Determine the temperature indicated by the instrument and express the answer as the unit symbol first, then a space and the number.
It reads °F -30
